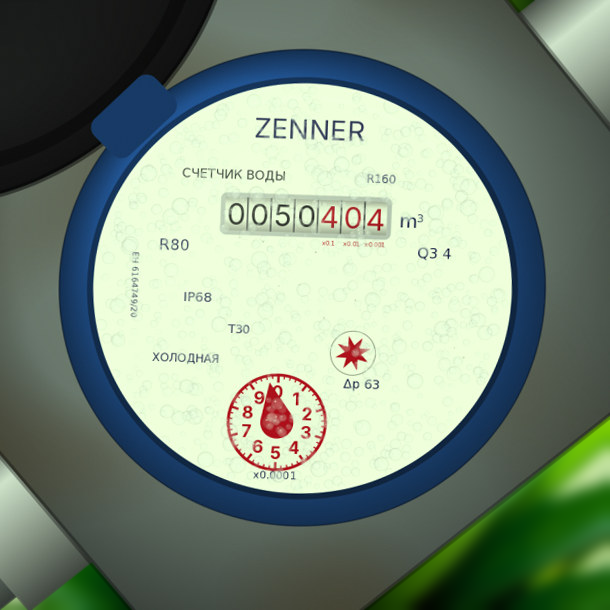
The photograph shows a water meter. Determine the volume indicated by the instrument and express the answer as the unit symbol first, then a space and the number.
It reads m³ 50.4039
